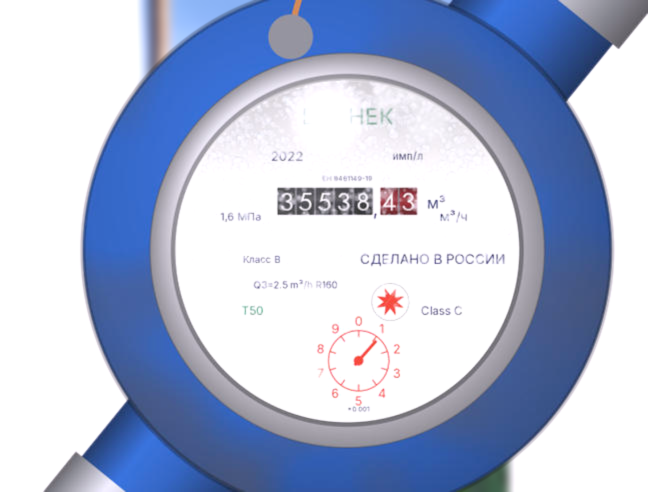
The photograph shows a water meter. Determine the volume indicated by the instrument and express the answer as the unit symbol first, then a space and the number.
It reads m³ 35538.431
